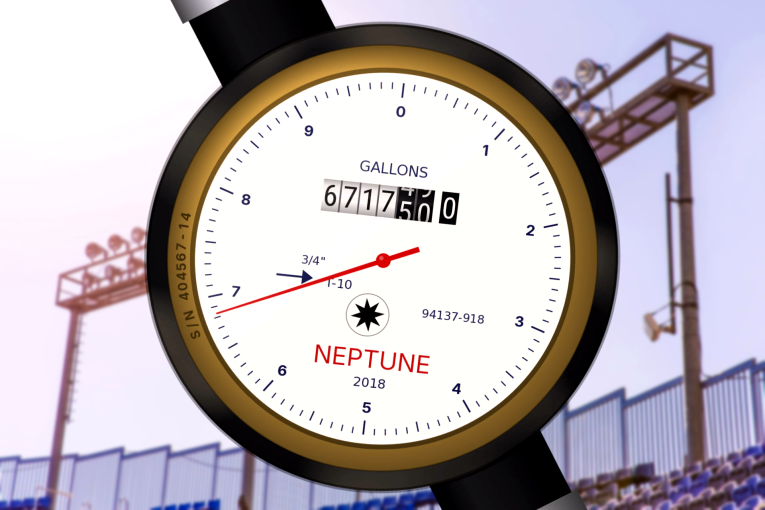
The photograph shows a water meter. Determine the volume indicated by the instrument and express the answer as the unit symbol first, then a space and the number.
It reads gal 6717496.8
